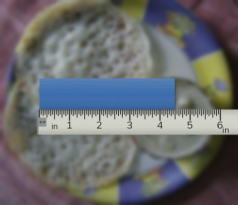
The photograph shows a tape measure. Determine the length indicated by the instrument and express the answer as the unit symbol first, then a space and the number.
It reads in 4.5
